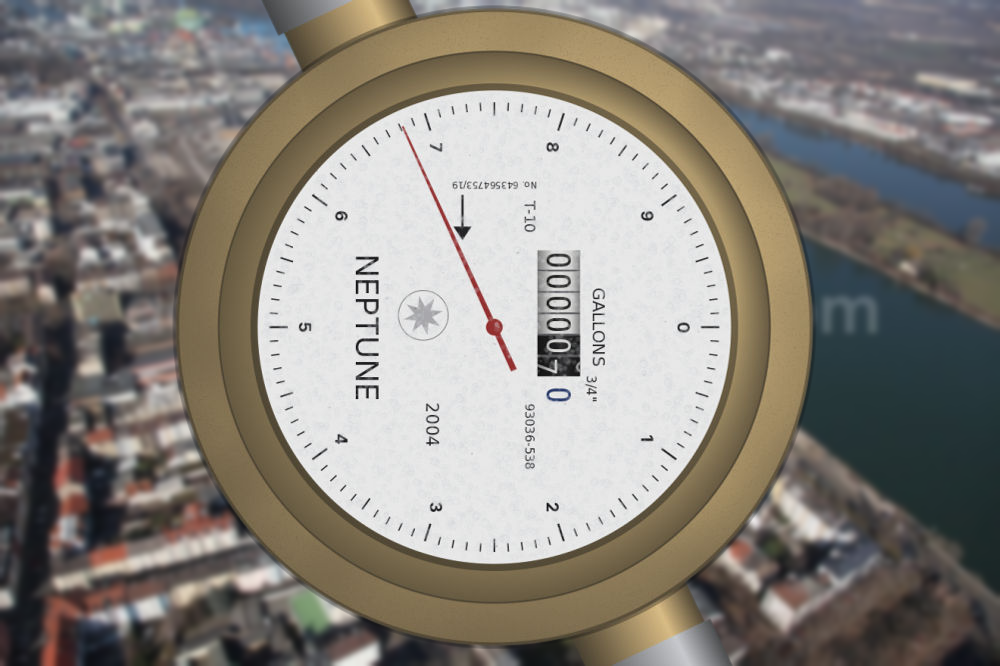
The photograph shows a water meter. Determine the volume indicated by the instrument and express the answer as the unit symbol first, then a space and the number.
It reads gal 66.8
